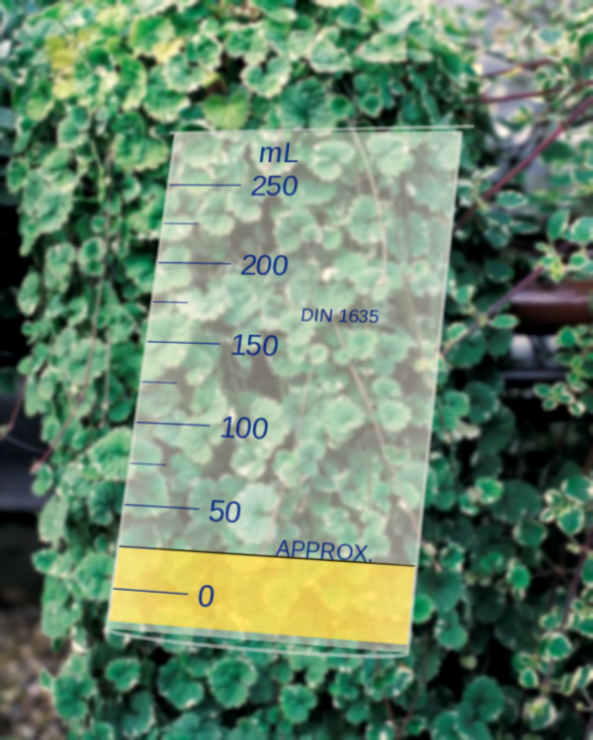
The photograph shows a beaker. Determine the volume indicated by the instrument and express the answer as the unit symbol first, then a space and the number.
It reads mL 25
